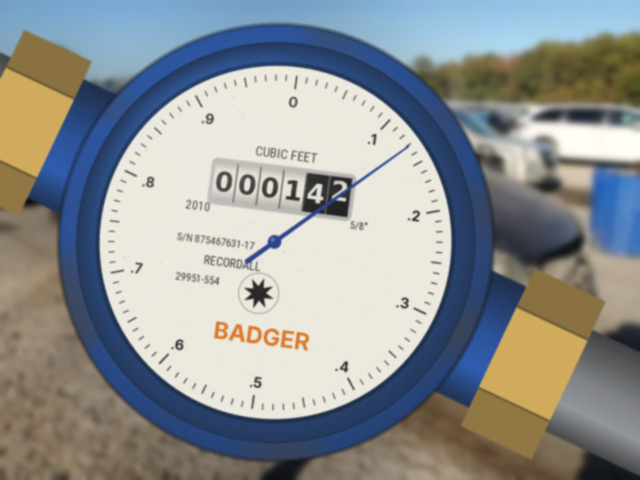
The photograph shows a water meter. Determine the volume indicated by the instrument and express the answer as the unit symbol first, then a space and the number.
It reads ft³ 142.13
